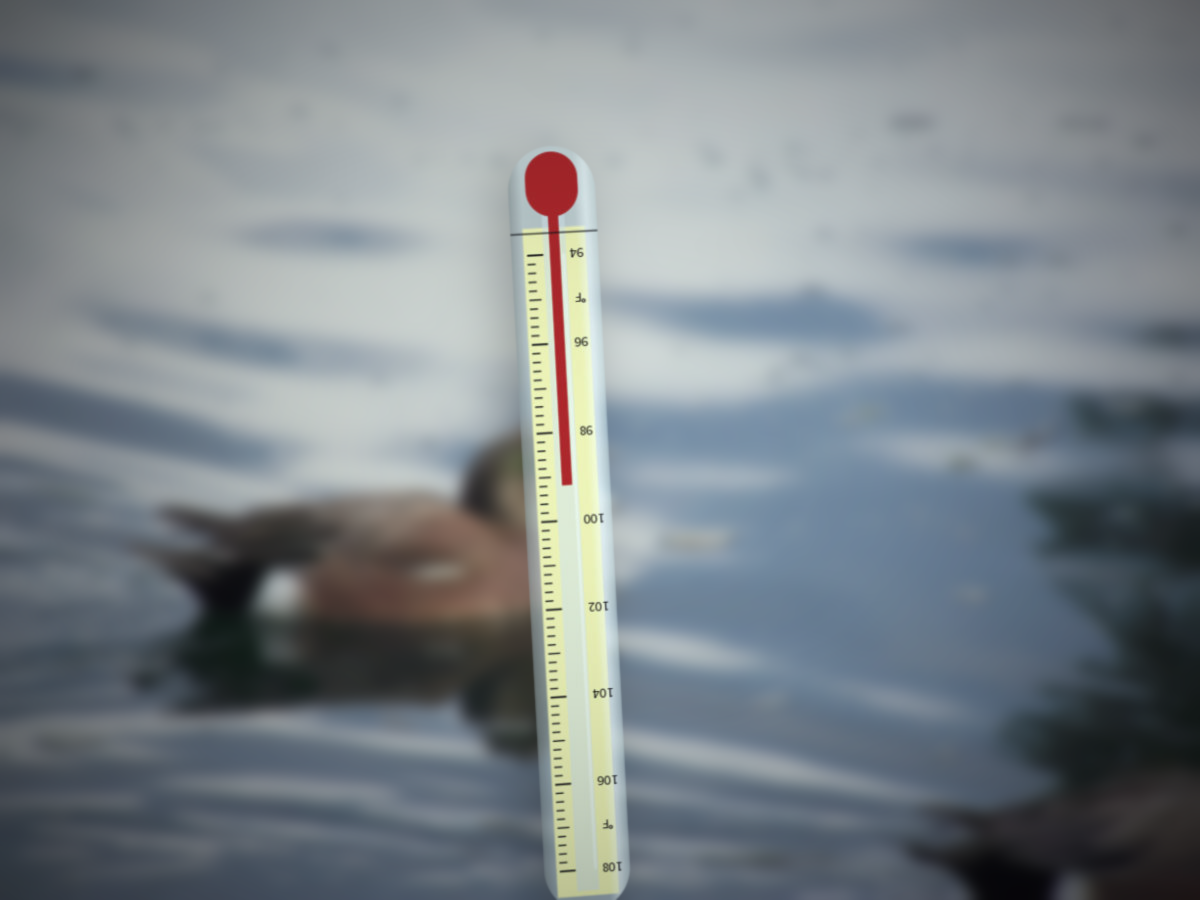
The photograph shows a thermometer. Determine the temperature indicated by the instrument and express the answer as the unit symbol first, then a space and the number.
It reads °F 99.2
